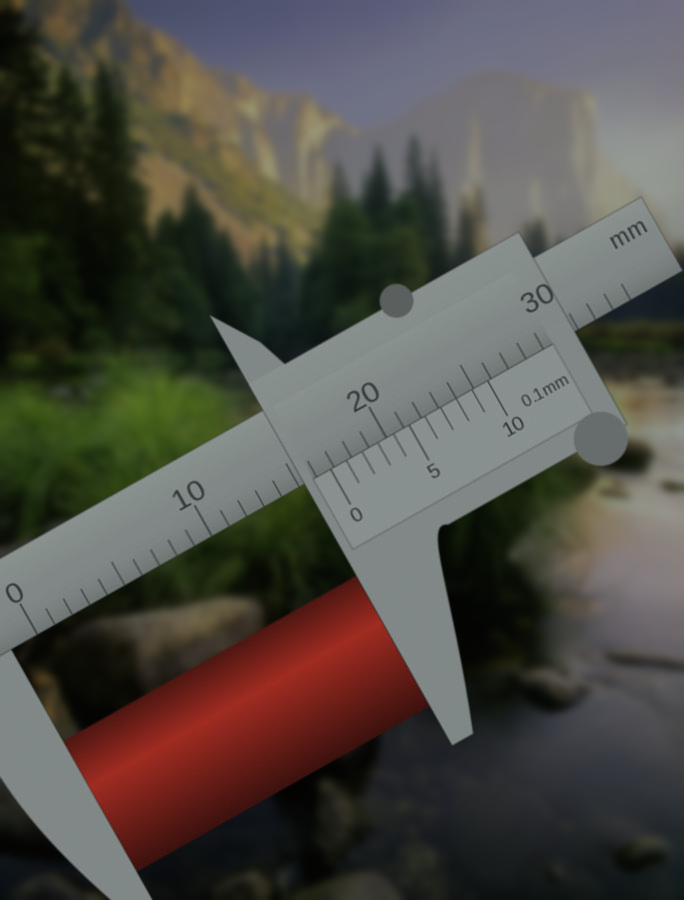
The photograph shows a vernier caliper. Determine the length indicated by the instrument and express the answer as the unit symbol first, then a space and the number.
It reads mm 16.8
